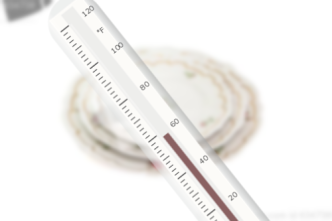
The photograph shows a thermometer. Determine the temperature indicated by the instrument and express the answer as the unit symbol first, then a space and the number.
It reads °F 58
